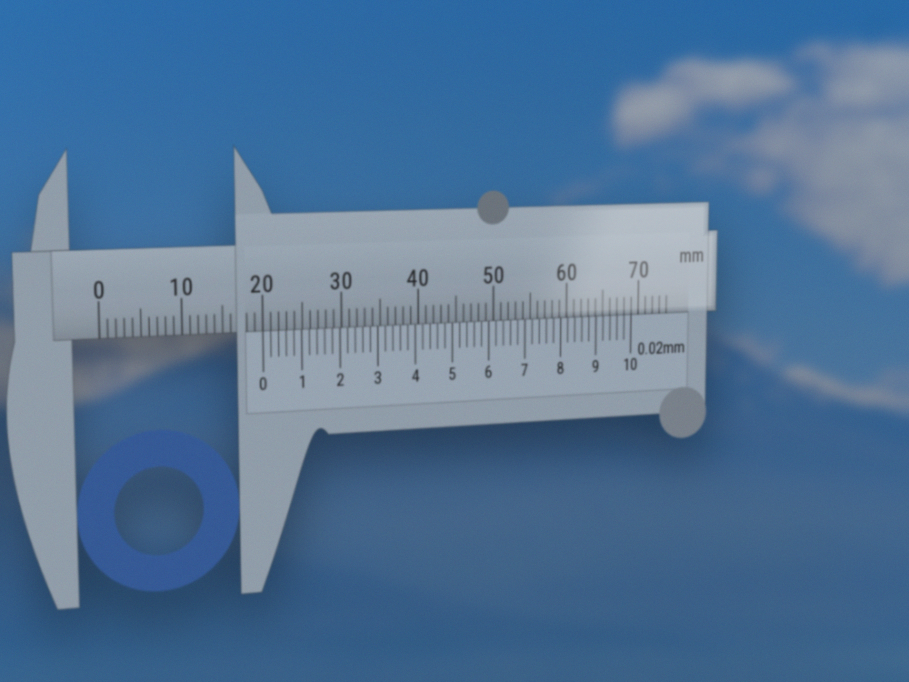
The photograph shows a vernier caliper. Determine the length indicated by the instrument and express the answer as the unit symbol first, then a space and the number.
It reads mm 20.0
